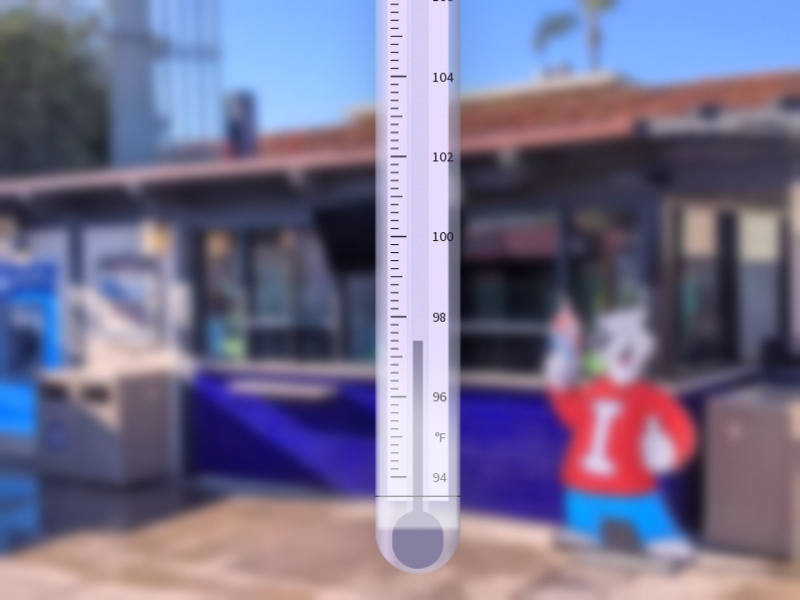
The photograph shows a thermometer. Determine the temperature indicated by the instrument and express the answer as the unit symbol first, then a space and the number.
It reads °F 97.4
